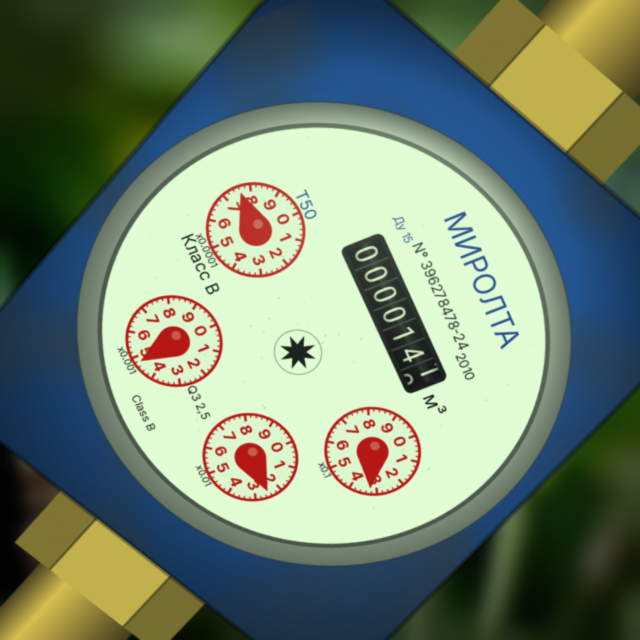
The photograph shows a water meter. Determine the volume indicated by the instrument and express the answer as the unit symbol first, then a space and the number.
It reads m³ 141.3247
